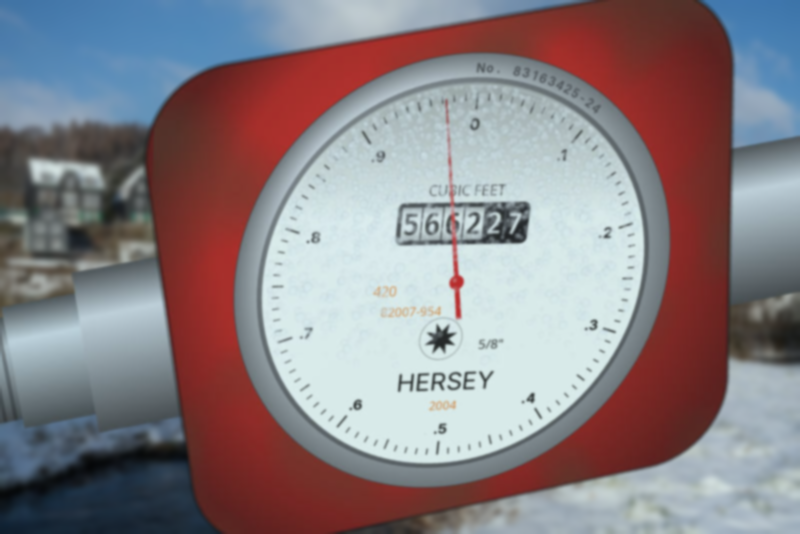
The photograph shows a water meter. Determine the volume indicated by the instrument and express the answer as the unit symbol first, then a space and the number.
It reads ft³ 566226.97
